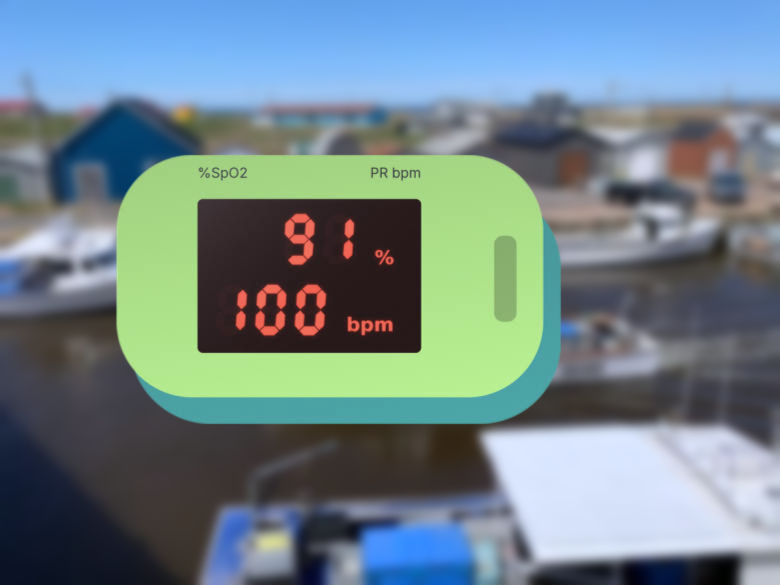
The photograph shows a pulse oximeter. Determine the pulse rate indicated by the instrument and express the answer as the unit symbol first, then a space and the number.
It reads bpm 100
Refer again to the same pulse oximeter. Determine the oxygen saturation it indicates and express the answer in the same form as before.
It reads % 91
